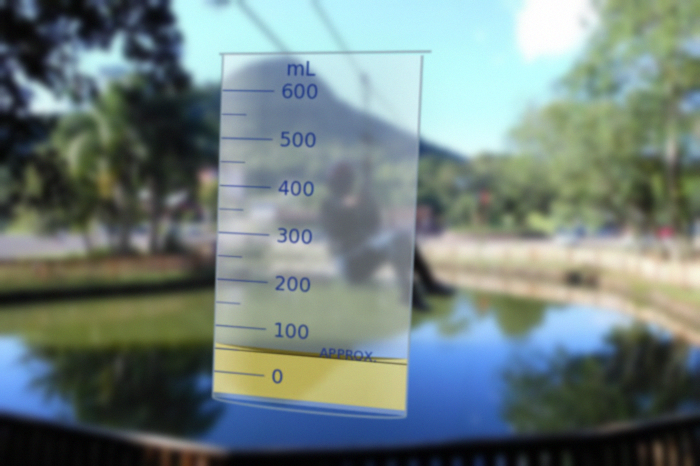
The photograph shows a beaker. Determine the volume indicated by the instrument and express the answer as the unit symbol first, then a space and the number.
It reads mL 50
